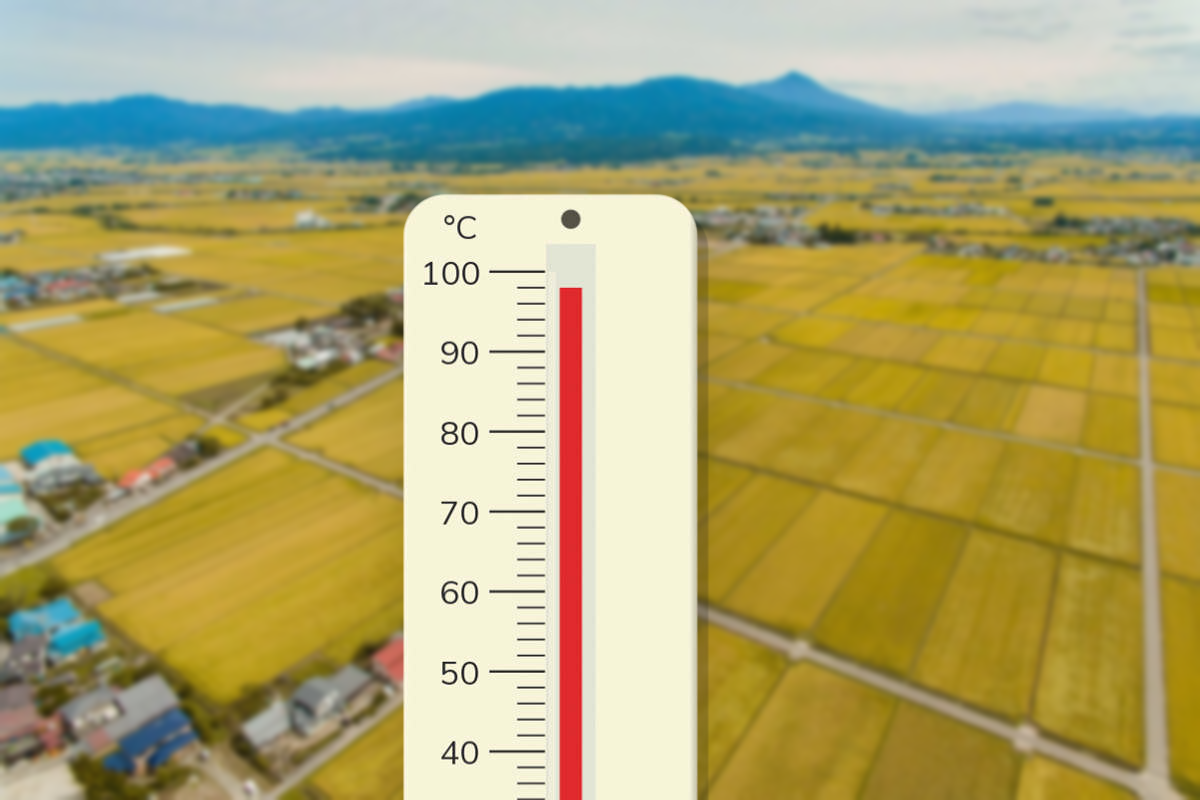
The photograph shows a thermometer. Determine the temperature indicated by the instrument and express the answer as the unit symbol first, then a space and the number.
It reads °C 98
